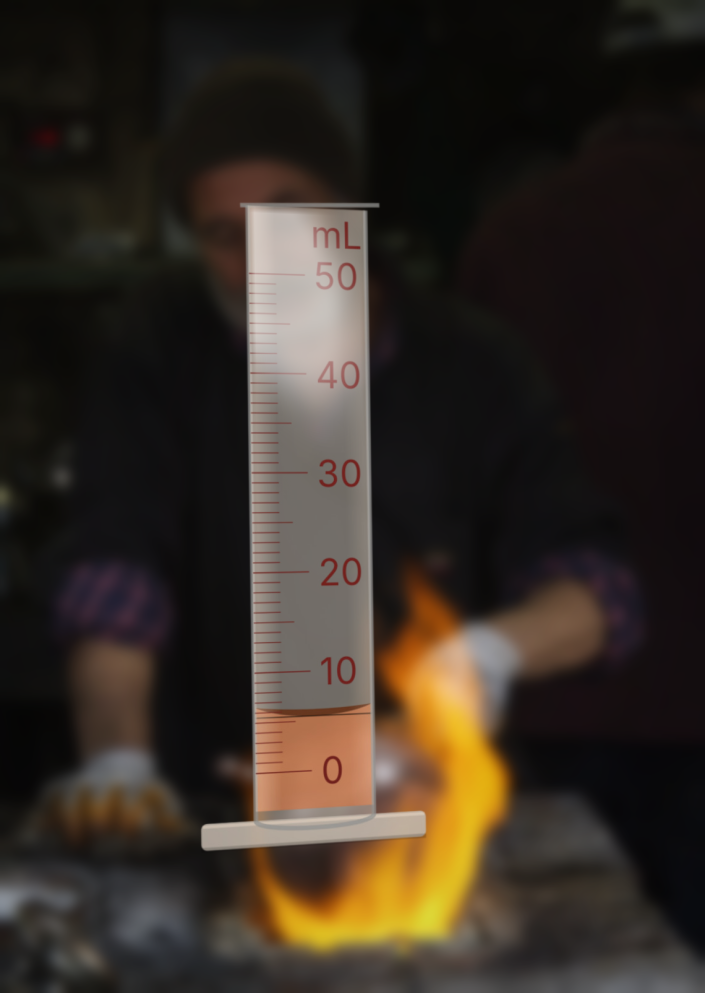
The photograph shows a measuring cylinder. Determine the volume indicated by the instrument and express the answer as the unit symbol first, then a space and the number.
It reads mL 5.5
